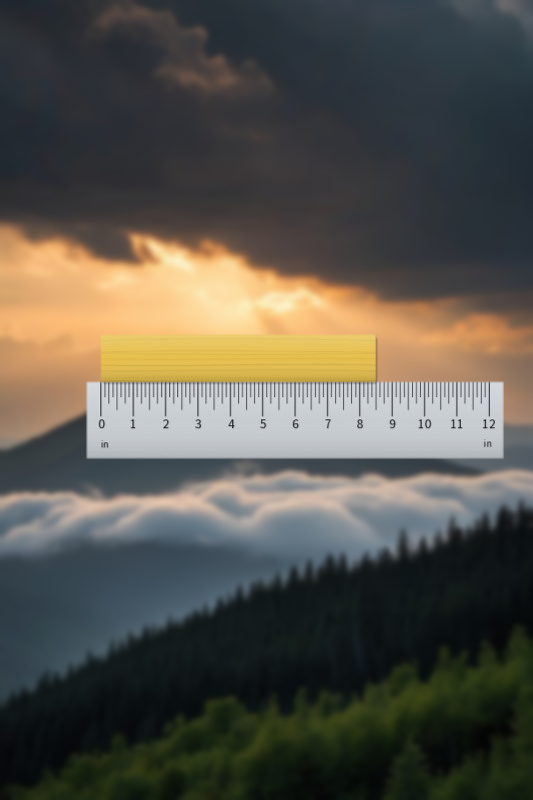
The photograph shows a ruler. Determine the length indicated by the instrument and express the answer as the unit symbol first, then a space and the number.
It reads in 8.5
